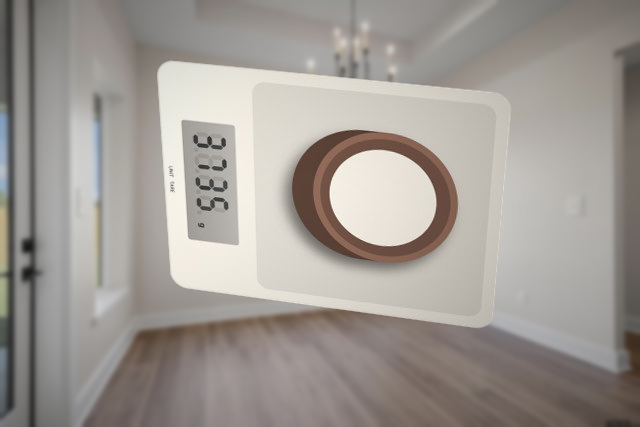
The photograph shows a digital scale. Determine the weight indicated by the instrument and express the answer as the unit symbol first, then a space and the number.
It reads g 3735
